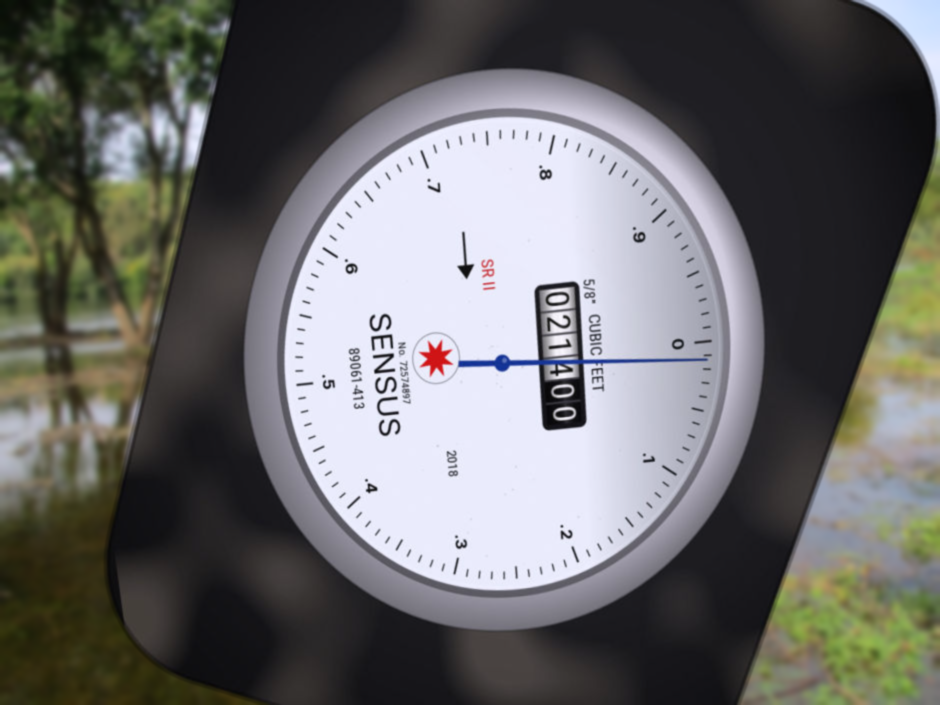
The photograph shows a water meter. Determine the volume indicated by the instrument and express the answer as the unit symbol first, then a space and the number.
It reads ft³ 21400.01
